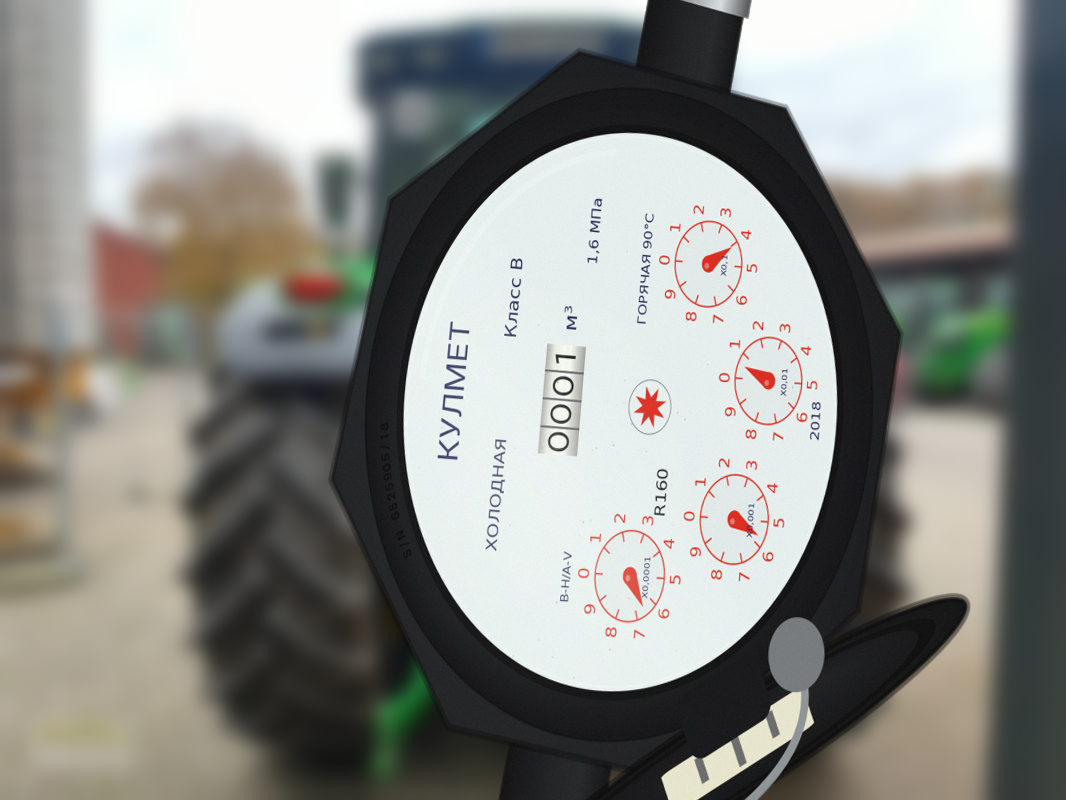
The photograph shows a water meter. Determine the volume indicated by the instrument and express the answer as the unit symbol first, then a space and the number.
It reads m³ 1.4056
